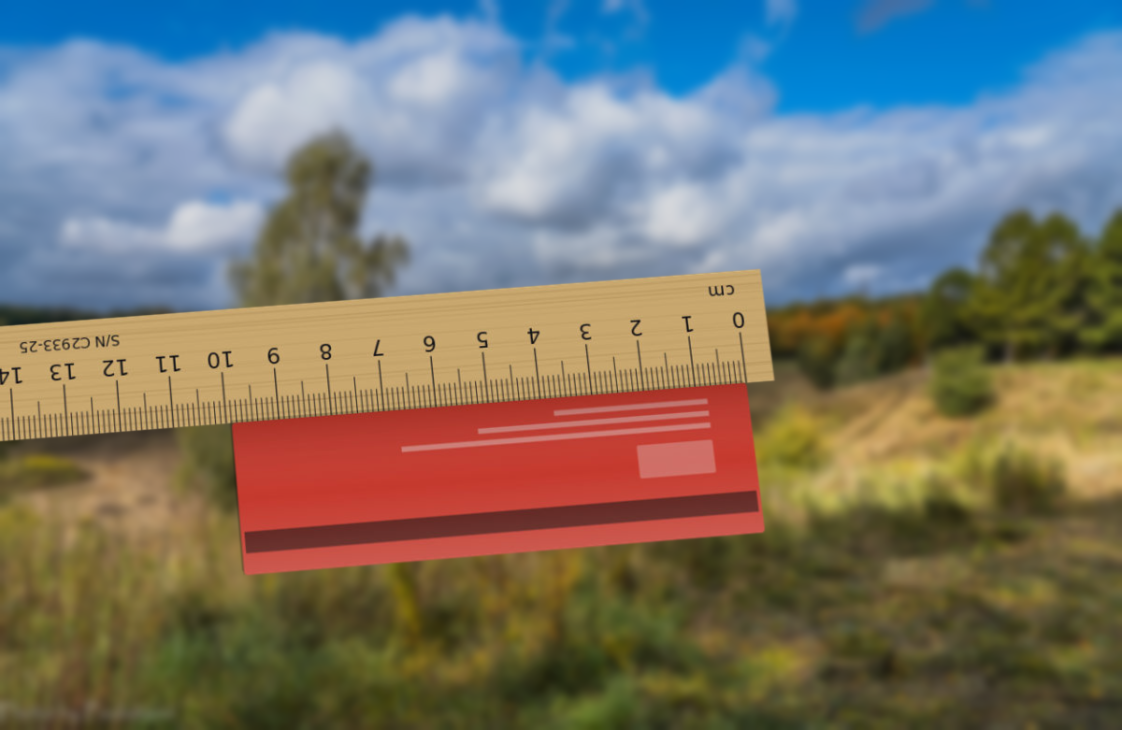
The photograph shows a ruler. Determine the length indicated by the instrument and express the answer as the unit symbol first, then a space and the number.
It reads cm 9.9
